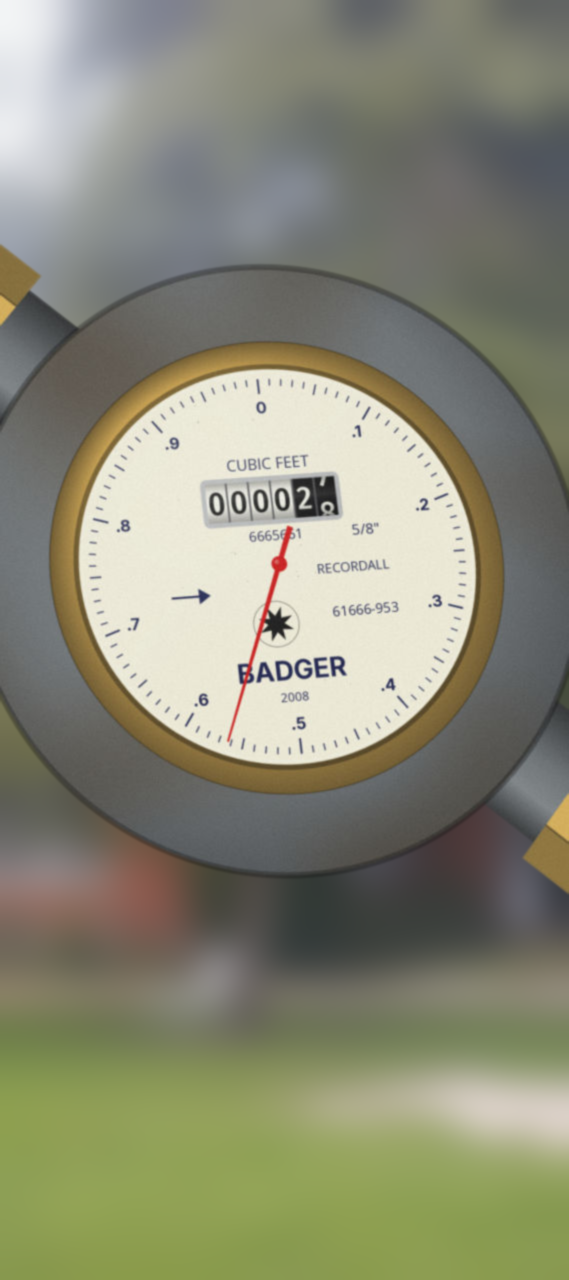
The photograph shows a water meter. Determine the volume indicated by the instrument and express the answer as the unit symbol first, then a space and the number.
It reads ft³ 27.56
